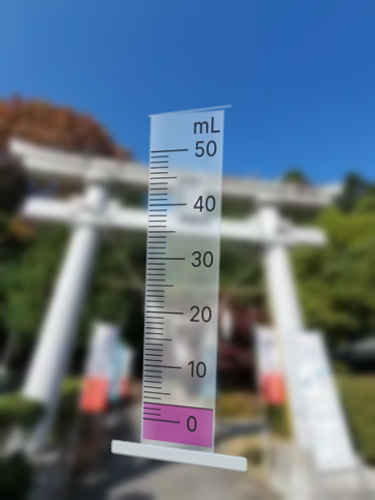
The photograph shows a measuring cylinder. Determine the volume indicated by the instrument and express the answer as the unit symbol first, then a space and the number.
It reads mL 3
